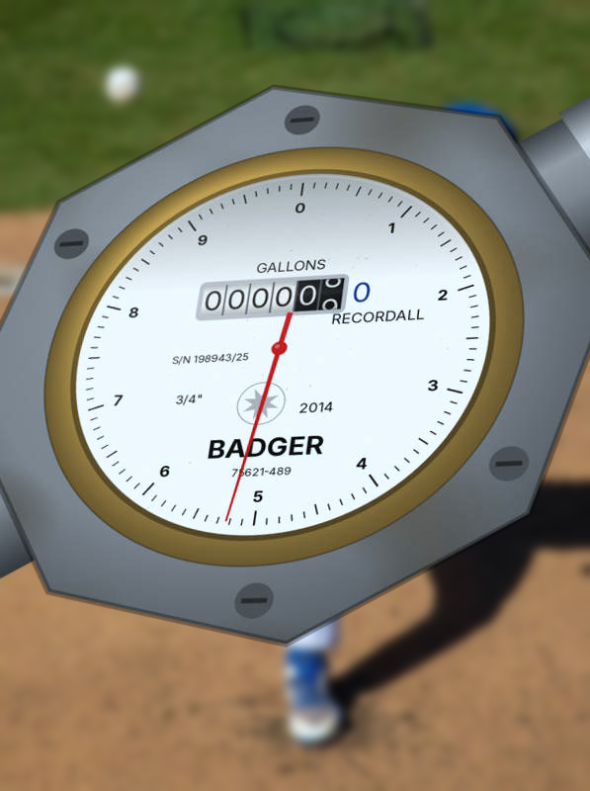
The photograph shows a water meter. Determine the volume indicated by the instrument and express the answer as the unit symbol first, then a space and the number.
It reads gal 85.2
